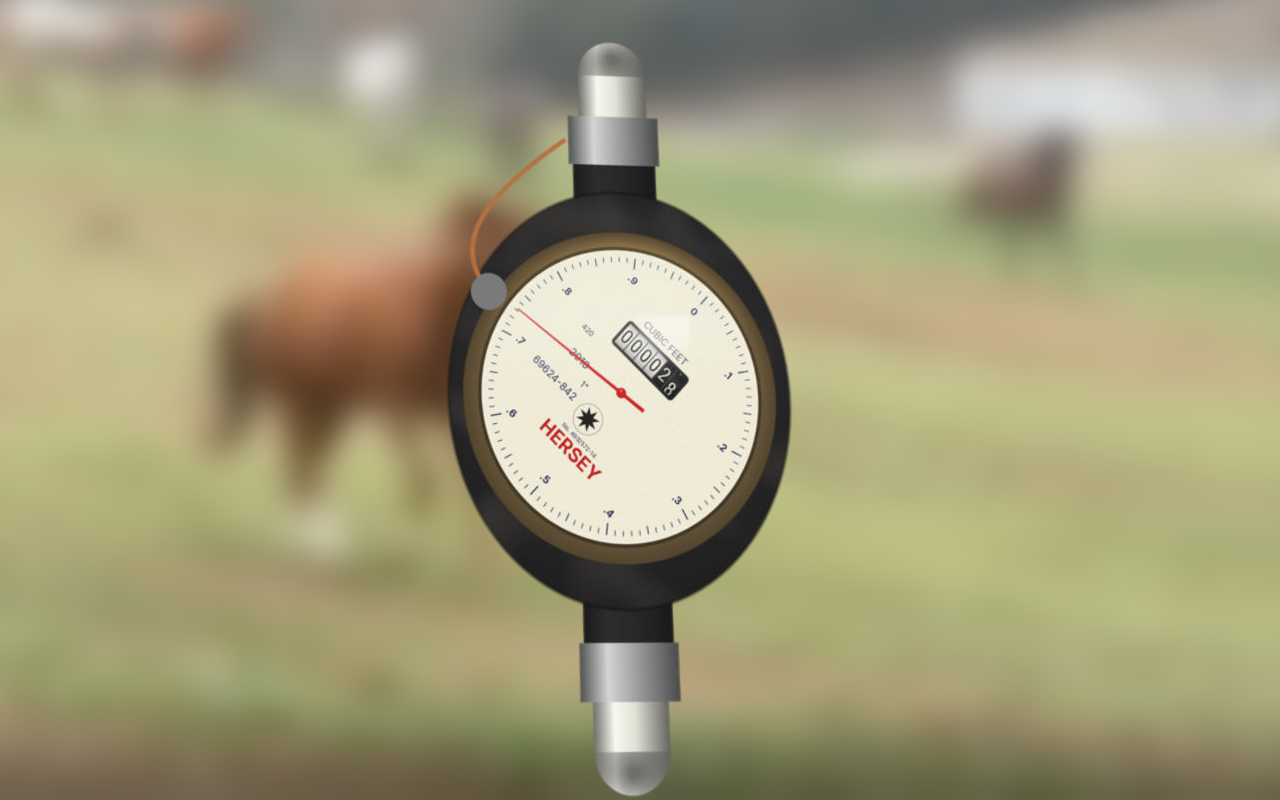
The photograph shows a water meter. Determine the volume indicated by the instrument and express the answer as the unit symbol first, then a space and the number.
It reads ft³ 27.73
